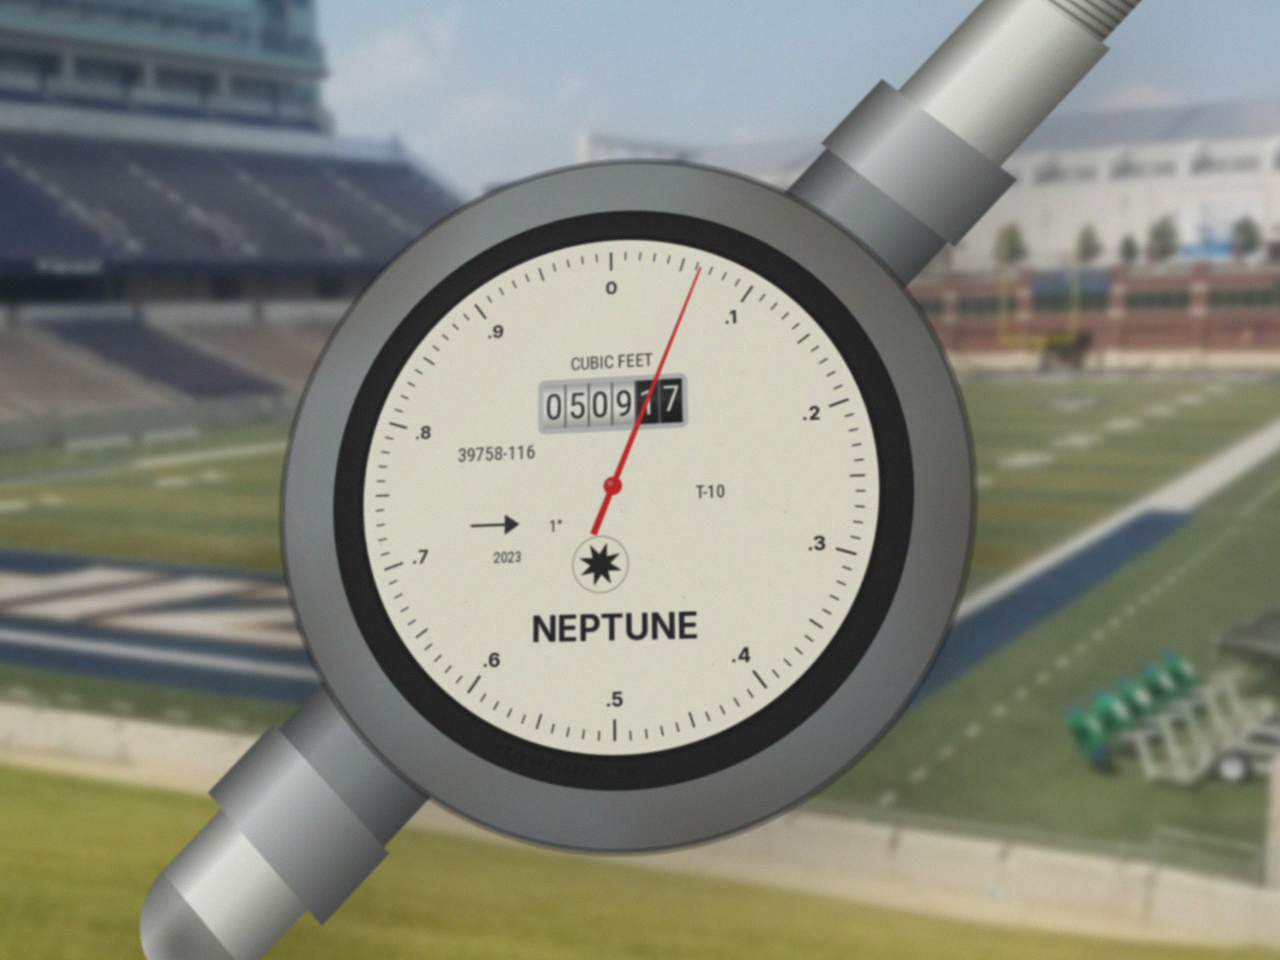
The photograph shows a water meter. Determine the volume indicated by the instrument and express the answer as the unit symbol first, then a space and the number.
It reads ft³ 50917.06
